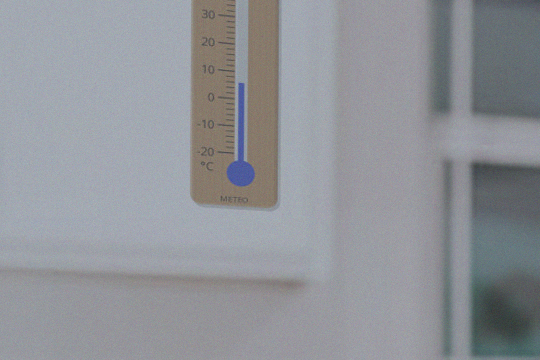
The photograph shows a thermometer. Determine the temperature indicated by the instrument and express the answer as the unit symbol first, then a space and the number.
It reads °C 6
